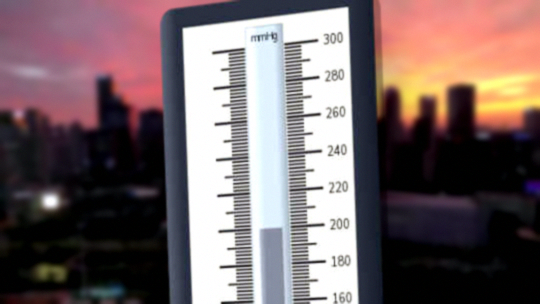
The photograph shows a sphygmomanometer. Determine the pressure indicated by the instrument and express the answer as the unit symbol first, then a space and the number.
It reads mmHg 200
